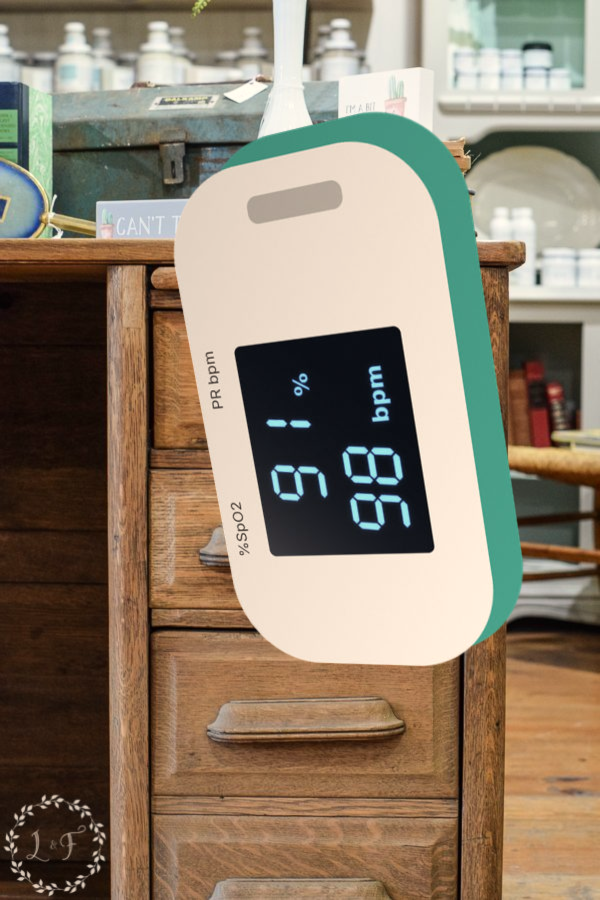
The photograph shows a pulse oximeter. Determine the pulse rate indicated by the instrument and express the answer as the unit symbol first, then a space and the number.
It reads bpm 98
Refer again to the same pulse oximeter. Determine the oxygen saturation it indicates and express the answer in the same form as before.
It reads % 91
